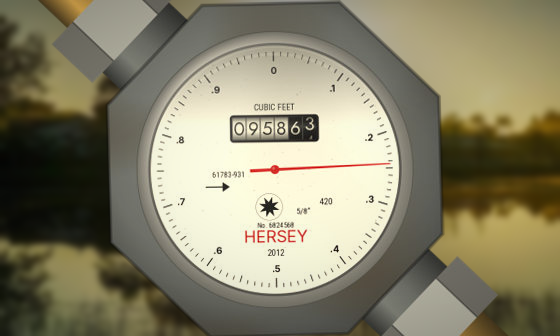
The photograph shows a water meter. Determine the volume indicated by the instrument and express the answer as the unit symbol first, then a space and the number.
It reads ft³ 95863.24
